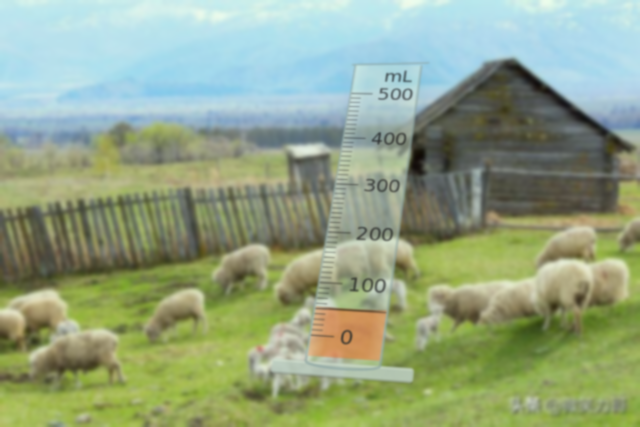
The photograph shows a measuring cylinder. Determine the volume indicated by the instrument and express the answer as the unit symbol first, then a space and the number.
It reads mL 50
